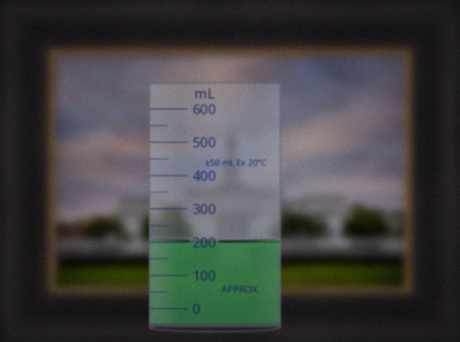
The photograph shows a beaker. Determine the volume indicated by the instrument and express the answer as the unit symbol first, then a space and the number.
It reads mL 200
